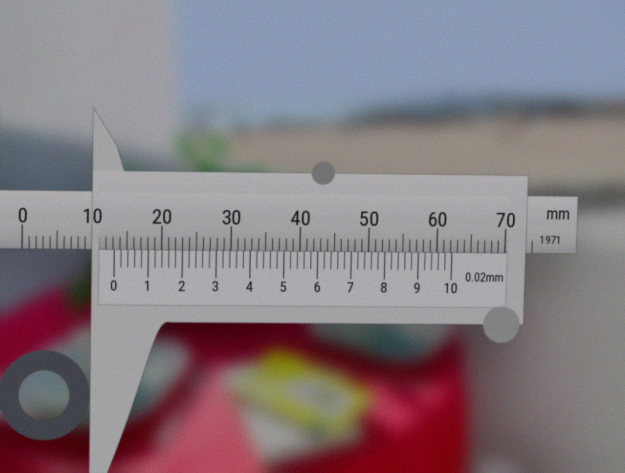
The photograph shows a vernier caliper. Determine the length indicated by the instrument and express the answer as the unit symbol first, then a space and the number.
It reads mm 13.2
